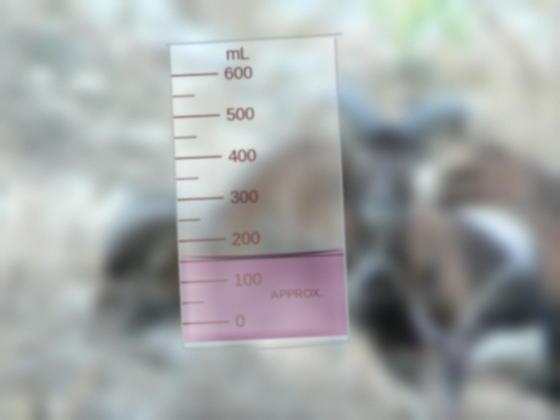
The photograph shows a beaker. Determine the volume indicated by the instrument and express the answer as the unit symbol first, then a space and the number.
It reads mL 150
